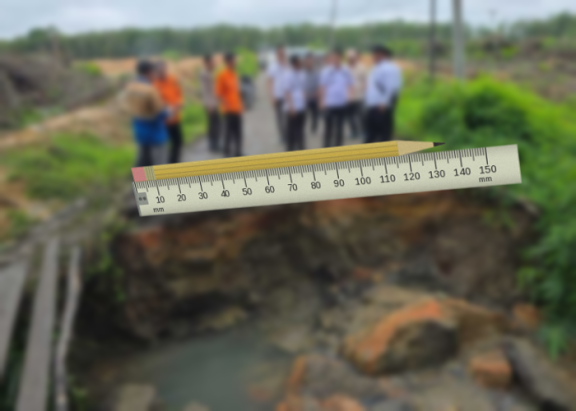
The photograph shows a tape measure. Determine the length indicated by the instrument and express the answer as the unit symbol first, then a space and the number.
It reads mm 135
